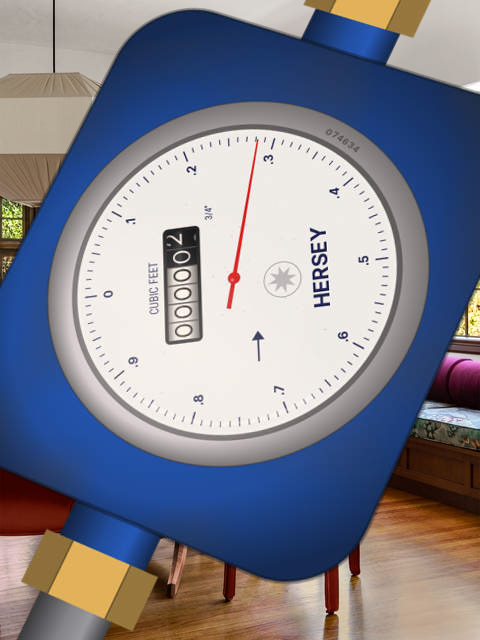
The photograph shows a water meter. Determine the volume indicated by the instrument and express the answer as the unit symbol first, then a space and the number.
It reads ft³ 2.28
